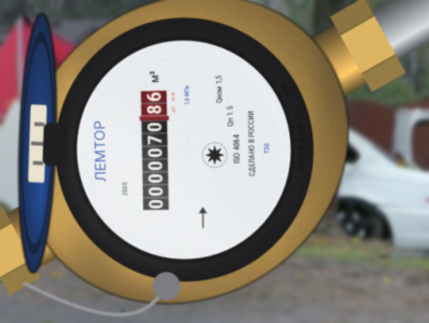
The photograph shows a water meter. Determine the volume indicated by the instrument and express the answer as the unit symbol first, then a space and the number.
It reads m³ 70.86
